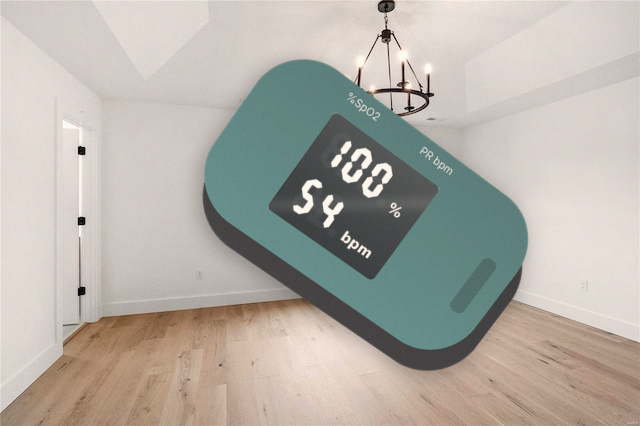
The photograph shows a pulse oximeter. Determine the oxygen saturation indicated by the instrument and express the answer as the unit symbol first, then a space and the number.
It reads % 100
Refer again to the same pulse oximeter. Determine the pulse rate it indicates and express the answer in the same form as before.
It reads bpm 54
